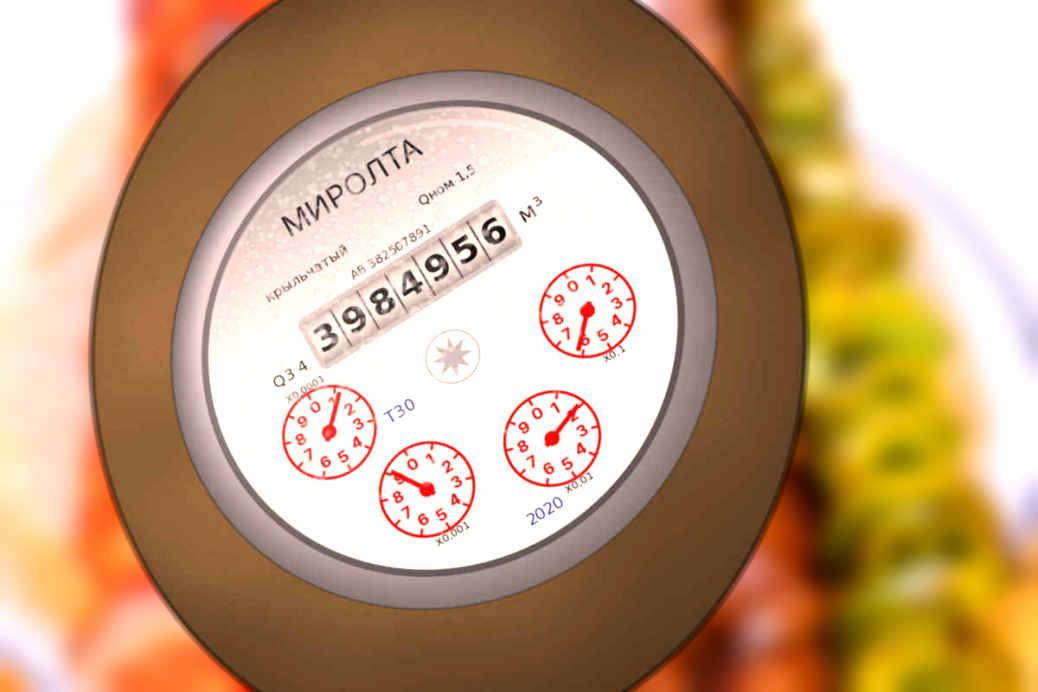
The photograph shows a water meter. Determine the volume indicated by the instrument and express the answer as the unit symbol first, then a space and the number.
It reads m³ 3984956.6191
